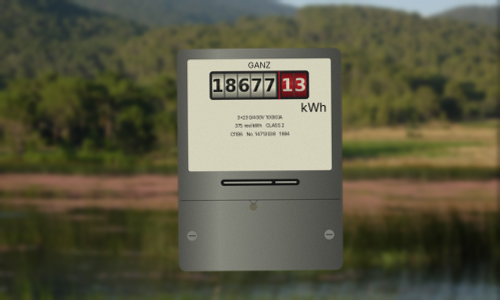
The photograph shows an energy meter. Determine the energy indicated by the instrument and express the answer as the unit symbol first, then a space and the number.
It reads kWh 18677.13
